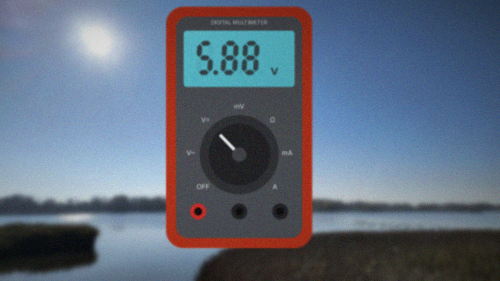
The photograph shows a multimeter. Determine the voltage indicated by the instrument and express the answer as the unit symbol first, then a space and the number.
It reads V 5.88
